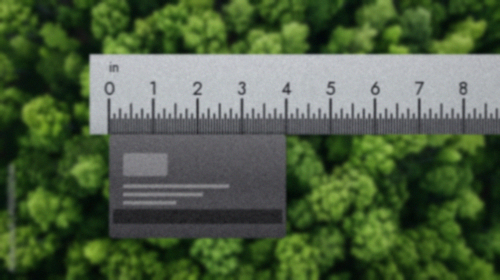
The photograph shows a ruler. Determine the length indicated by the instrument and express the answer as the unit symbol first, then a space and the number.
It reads in 4
